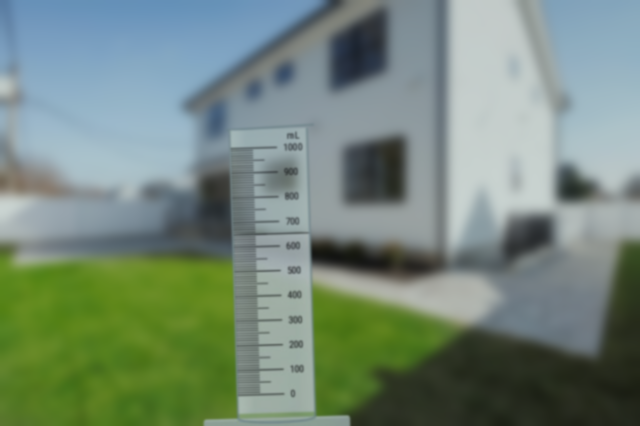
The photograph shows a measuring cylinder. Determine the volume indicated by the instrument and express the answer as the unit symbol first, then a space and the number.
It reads mL 650
